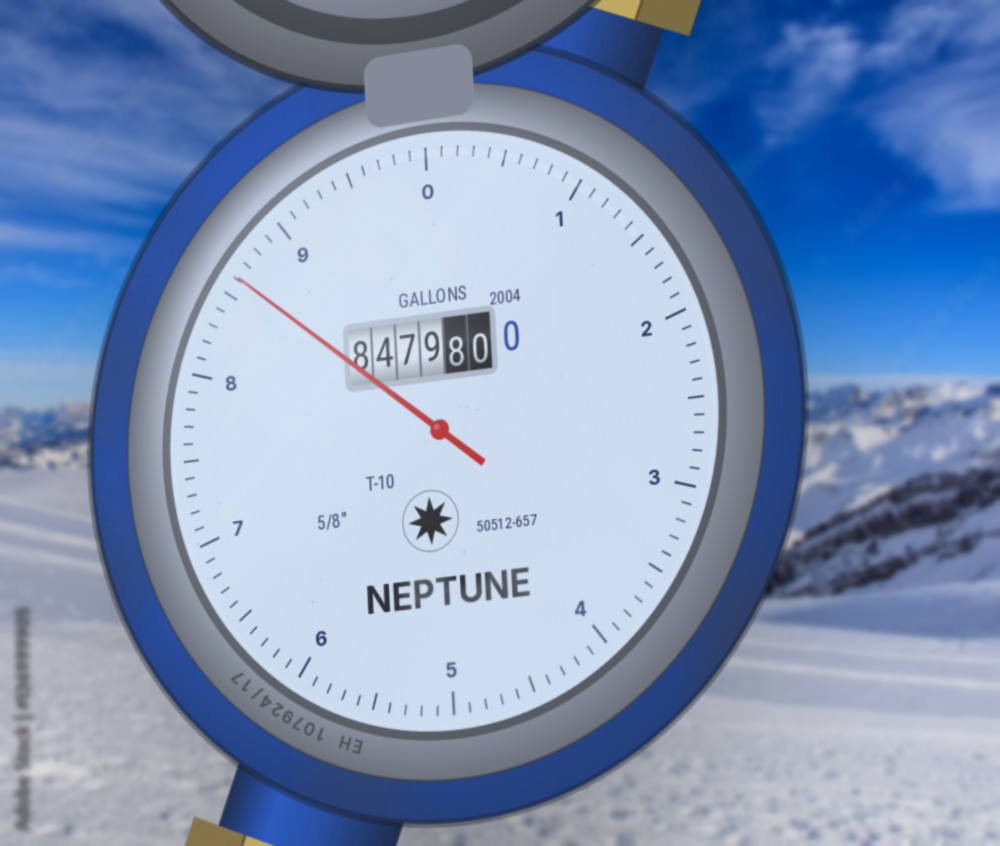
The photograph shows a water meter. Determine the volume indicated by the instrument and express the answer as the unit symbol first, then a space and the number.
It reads gal 8479798.6
